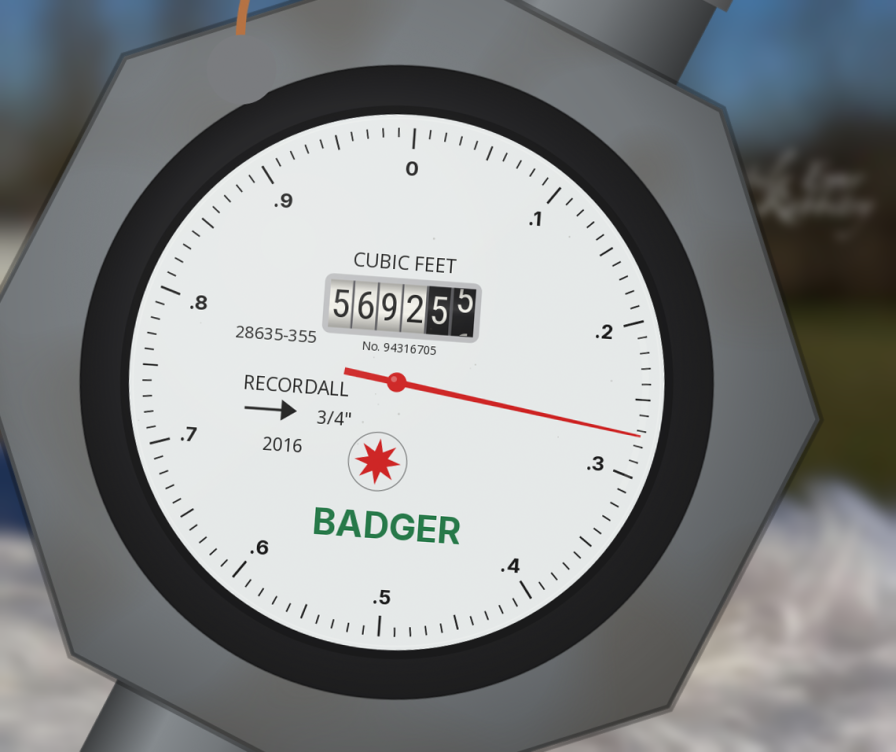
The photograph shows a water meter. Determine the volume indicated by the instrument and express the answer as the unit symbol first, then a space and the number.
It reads ft³ 569255.27
